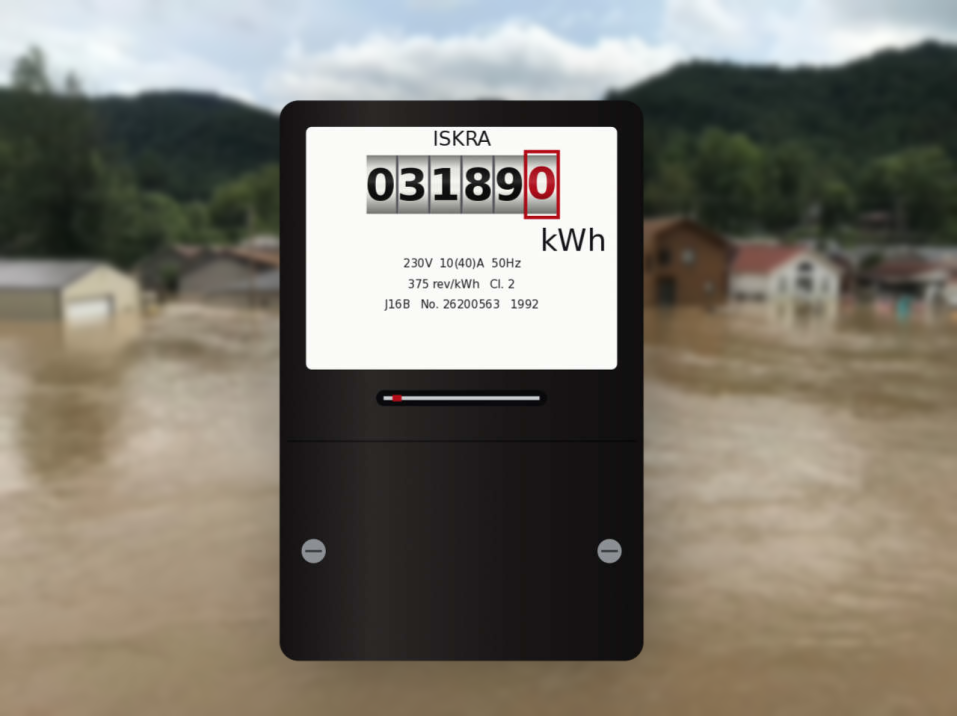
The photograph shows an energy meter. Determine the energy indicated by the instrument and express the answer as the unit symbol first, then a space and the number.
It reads kWh 3189.0
